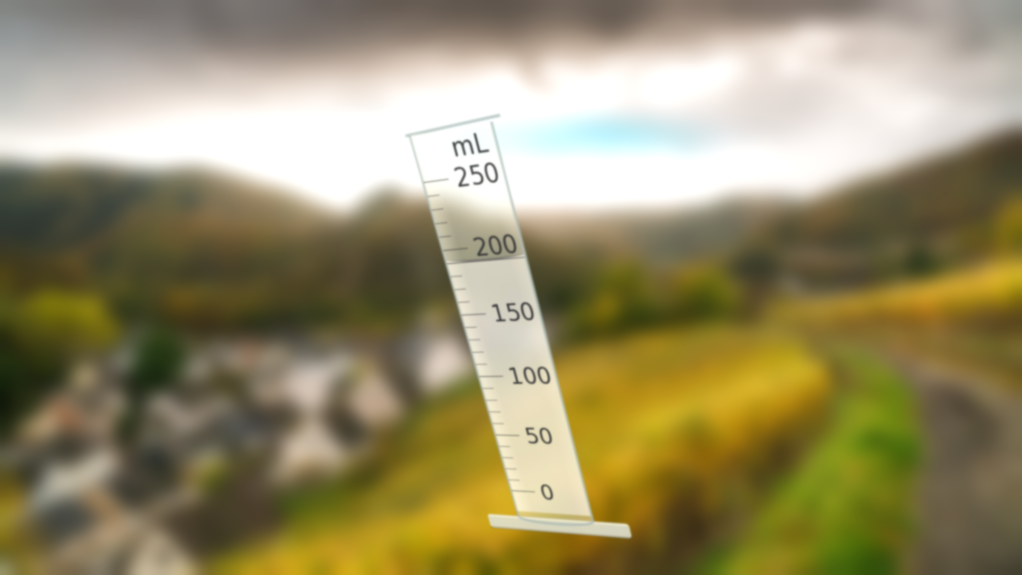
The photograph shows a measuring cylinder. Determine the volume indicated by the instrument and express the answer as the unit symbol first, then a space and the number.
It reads mL 190
